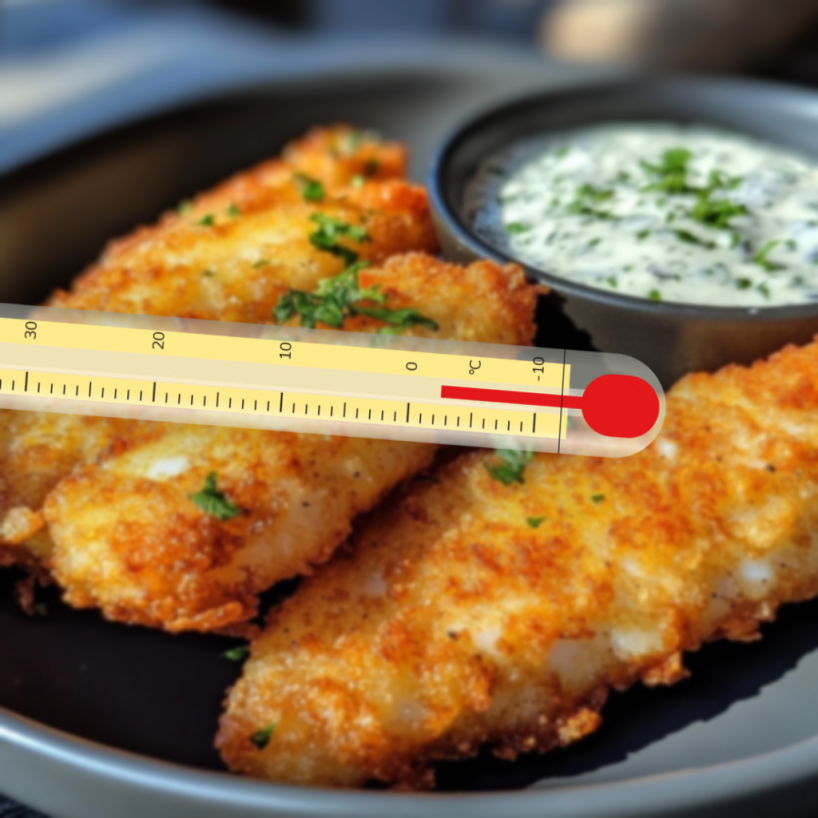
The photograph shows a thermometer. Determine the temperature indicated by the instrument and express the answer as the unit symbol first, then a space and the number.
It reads °C -2.5
